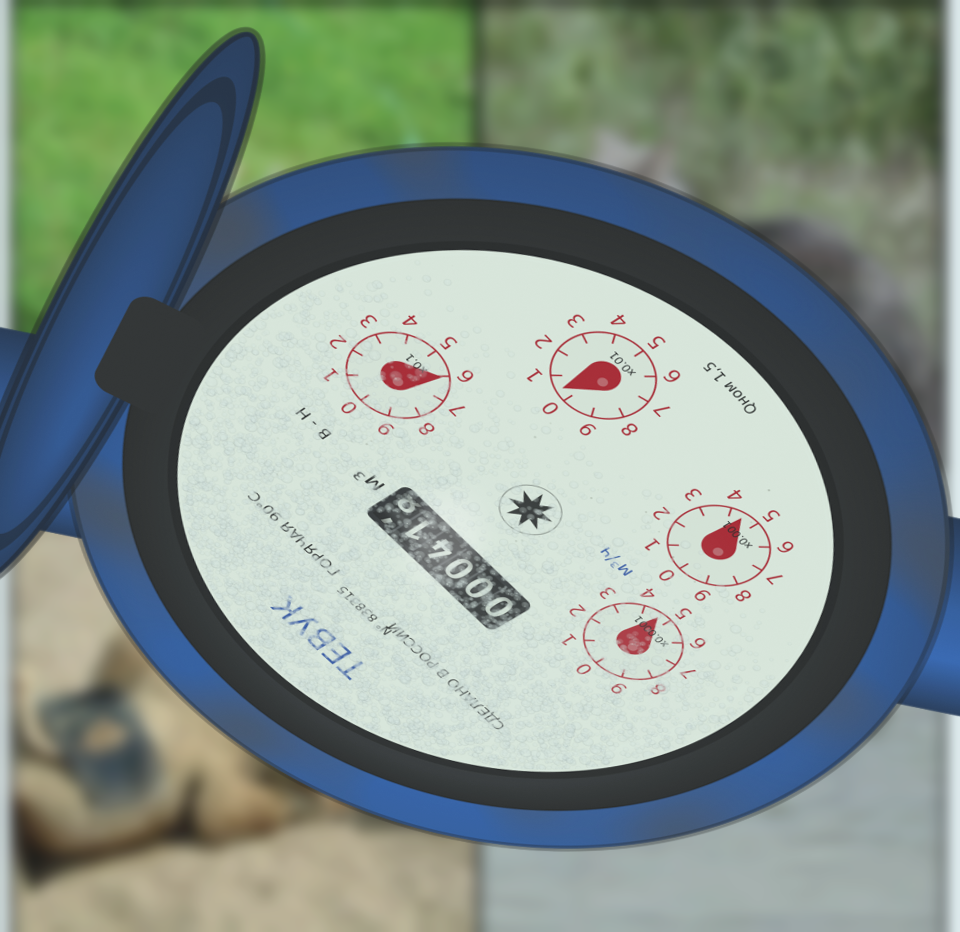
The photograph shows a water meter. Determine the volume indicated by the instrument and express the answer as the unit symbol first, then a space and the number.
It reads m³ 417.6044
